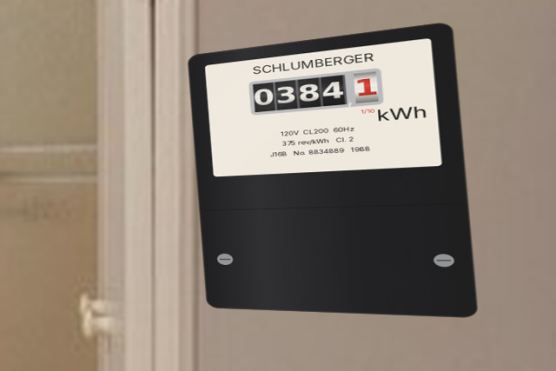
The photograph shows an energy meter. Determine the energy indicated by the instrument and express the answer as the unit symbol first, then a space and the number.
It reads kWh 384.1
